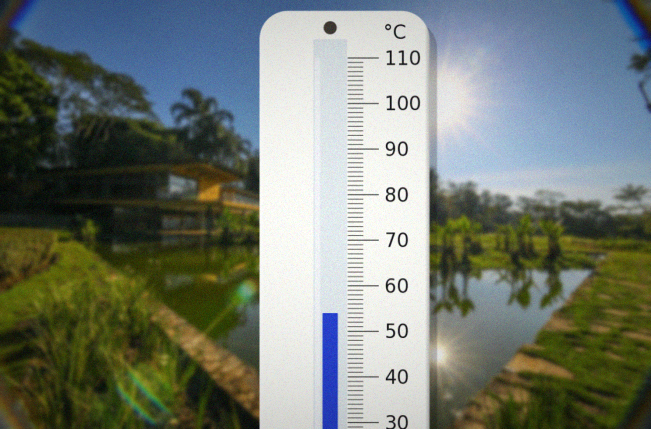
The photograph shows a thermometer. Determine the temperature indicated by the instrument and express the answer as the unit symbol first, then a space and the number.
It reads °C 54
